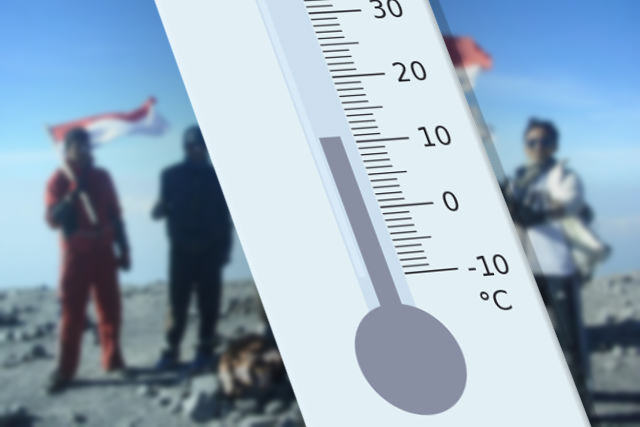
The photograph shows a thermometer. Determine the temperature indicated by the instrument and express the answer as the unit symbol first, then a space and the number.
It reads °C 11
